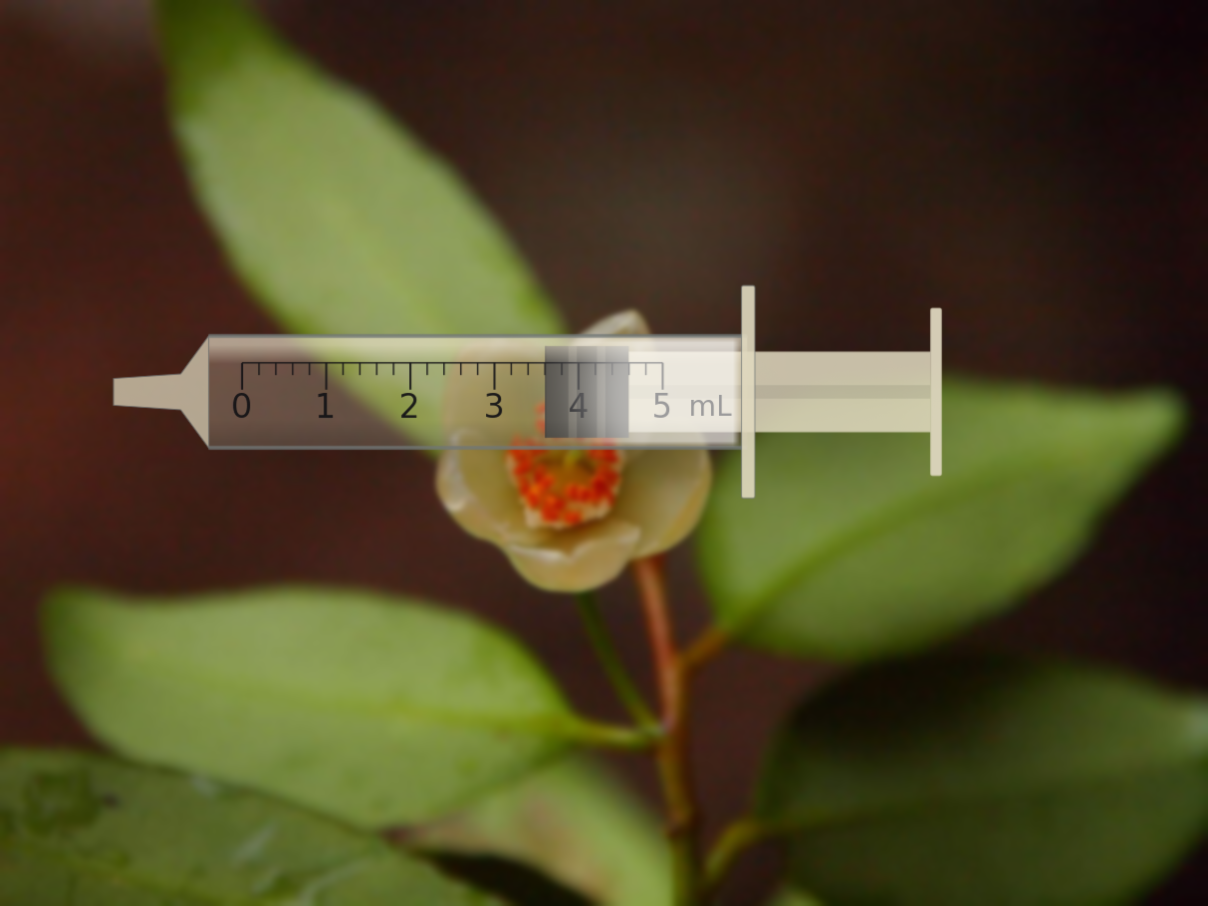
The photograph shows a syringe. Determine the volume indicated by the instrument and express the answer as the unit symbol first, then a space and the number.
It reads mL 3.6
